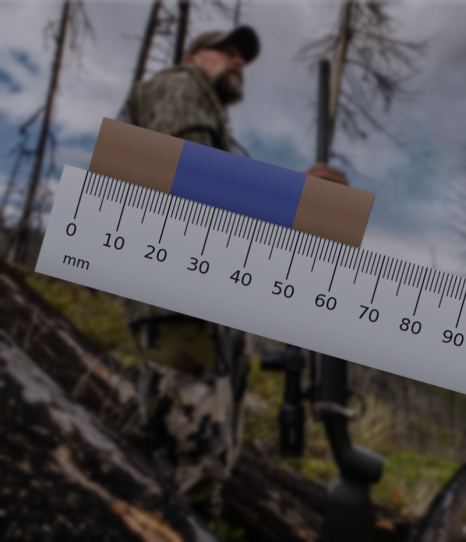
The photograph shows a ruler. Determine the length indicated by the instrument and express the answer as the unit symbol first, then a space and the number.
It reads mm 64
